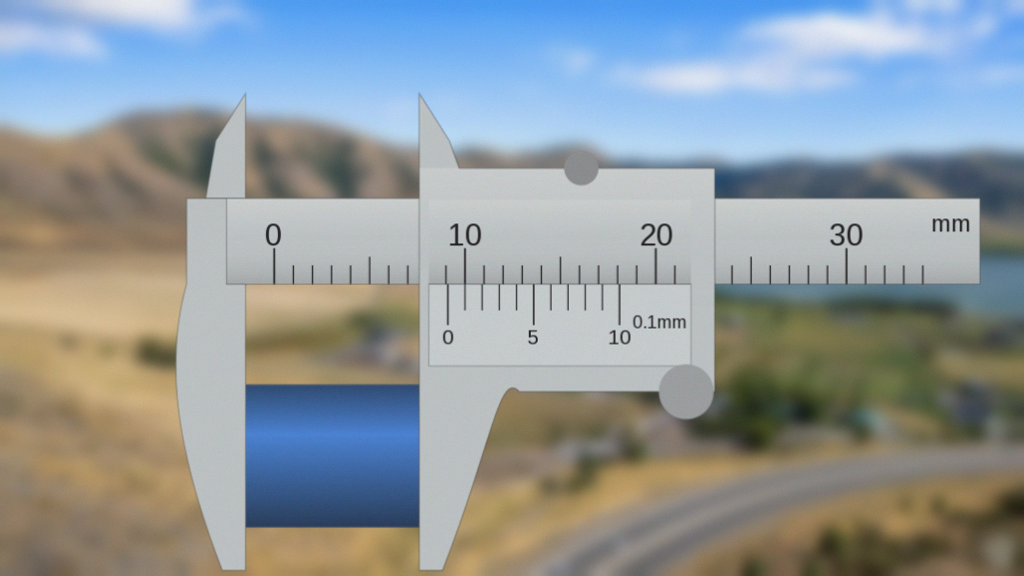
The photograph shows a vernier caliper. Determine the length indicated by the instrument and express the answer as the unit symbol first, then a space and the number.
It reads mm 9.1
